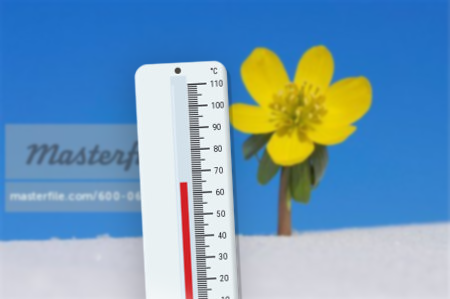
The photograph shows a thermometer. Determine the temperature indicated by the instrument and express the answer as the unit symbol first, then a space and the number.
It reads °C 65
